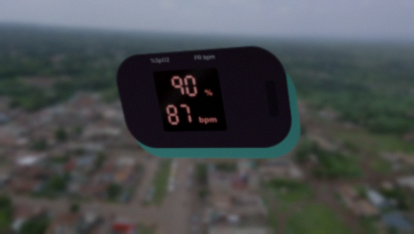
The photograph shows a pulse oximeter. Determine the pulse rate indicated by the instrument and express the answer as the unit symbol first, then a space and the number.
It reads bpm 87
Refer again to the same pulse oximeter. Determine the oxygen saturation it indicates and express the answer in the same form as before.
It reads % 90
